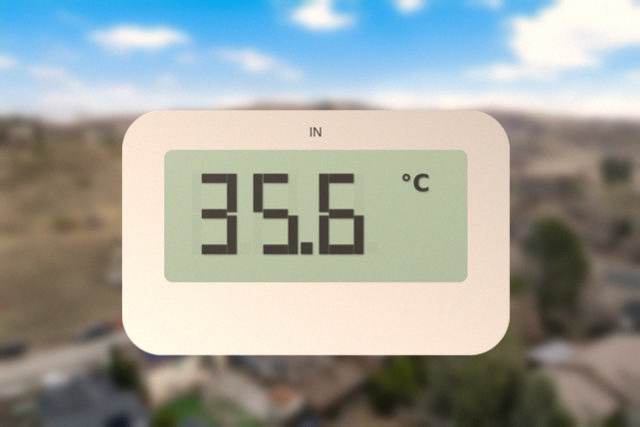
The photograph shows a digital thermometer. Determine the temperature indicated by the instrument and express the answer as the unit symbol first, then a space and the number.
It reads °C 35.6
